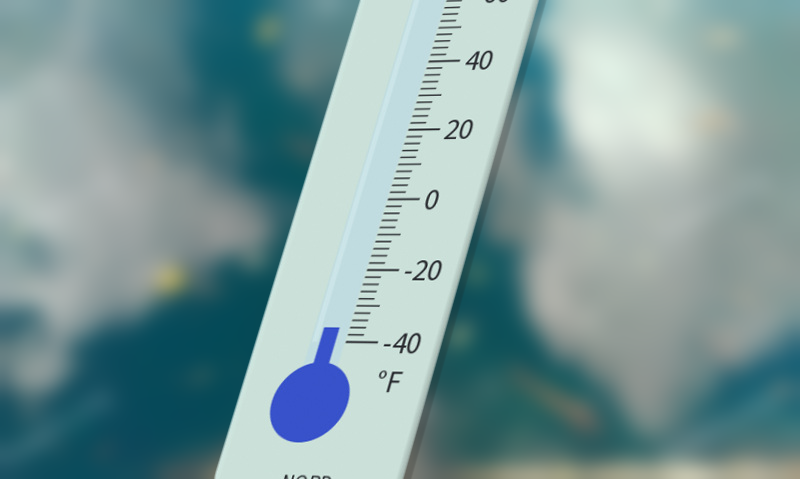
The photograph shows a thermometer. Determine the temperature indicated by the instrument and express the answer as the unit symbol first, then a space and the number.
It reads °F -36
